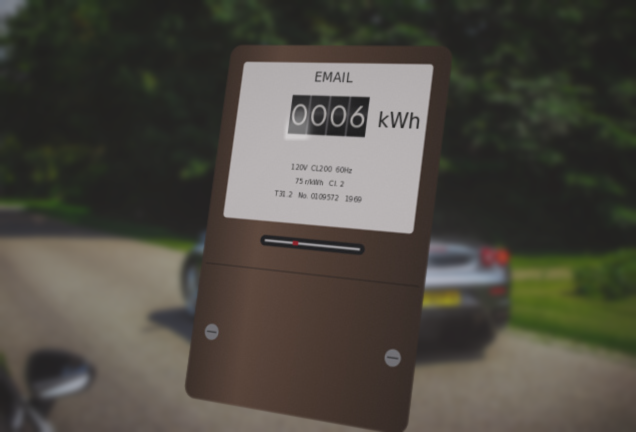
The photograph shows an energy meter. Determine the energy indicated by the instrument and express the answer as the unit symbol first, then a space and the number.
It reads kWh 6
